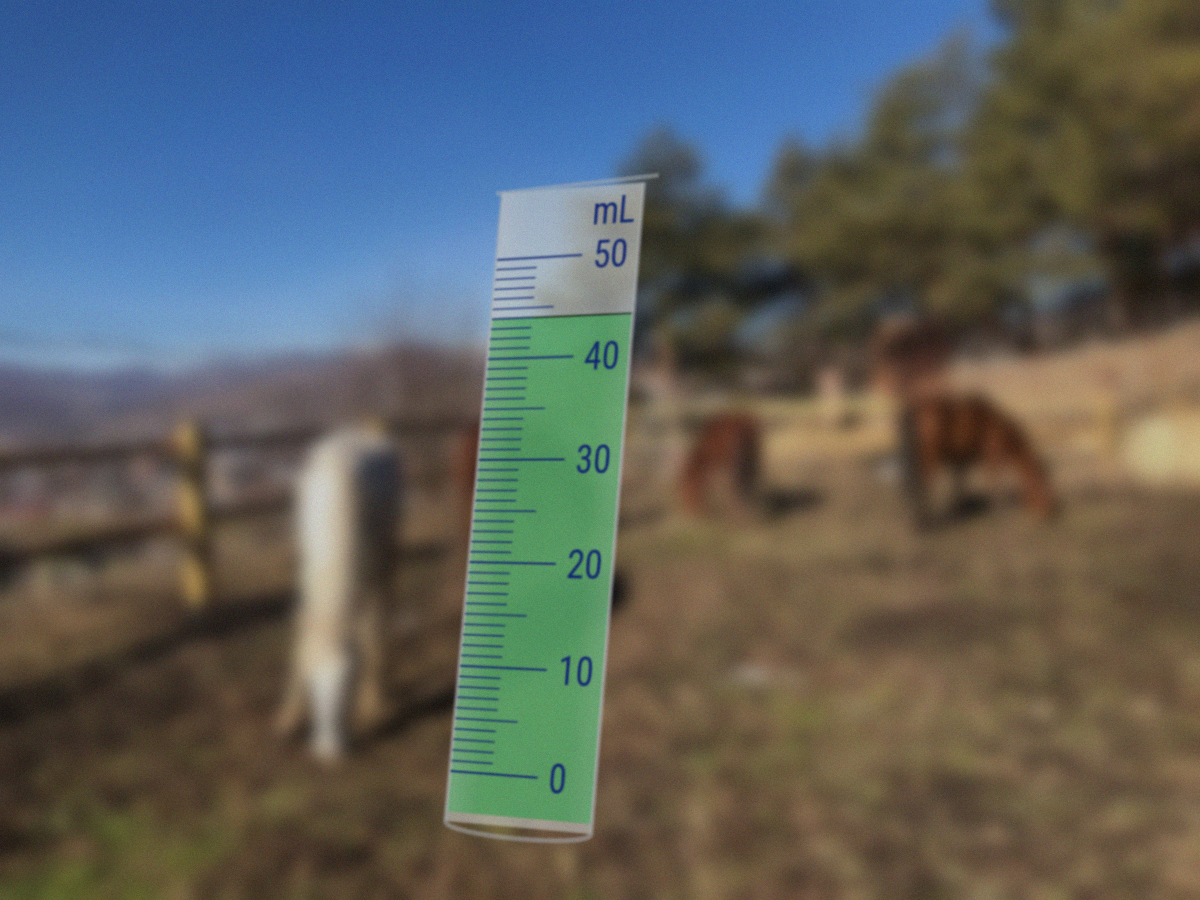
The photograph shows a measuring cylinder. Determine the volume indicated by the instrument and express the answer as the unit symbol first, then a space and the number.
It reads mL 44
